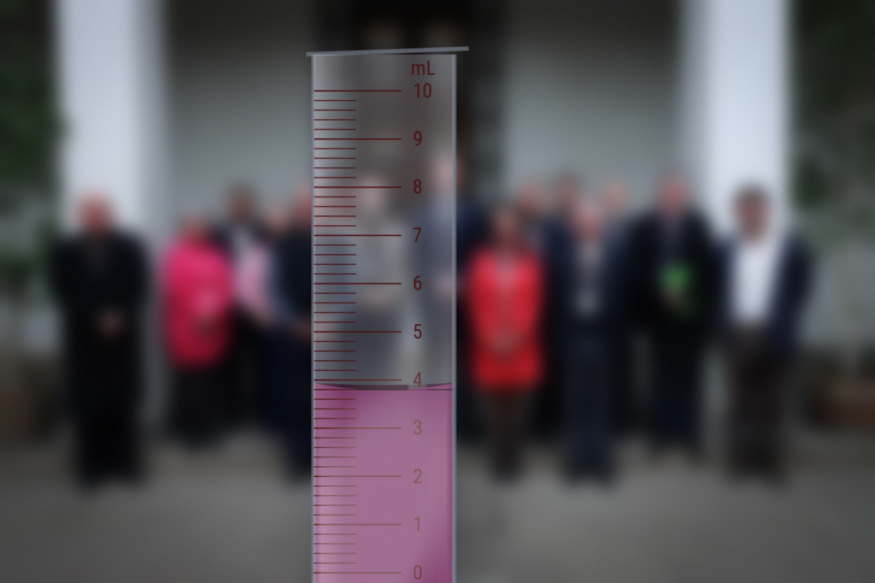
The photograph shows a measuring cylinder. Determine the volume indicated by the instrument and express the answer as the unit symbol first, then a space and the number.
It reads mL 3.8
